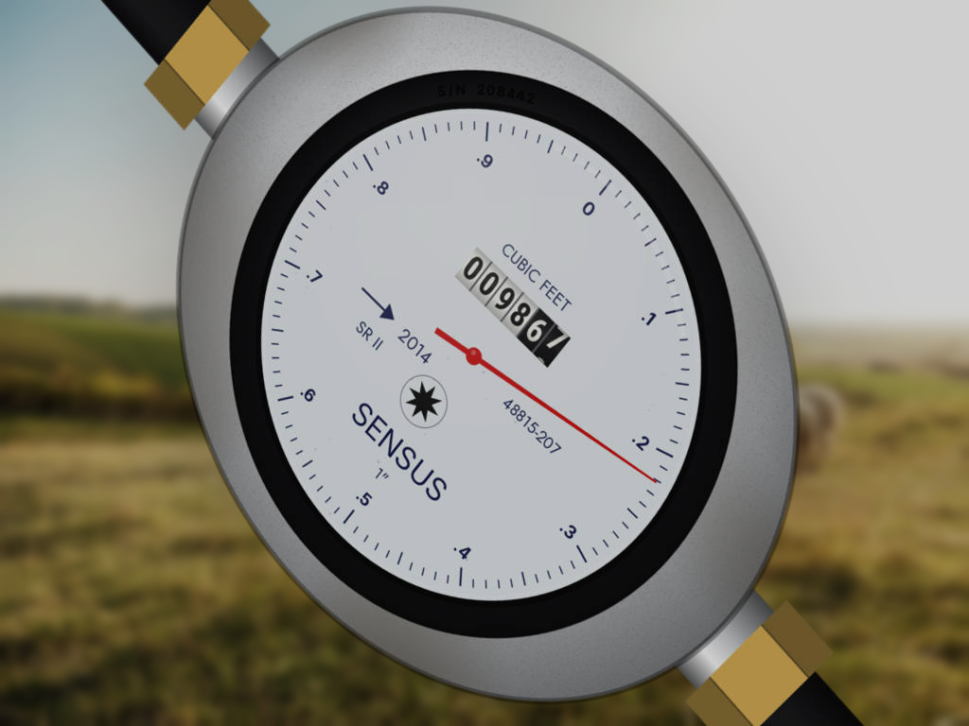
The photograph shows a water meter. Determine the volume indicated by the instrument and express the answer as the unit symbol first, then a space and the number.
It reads ft³ 9867.22
